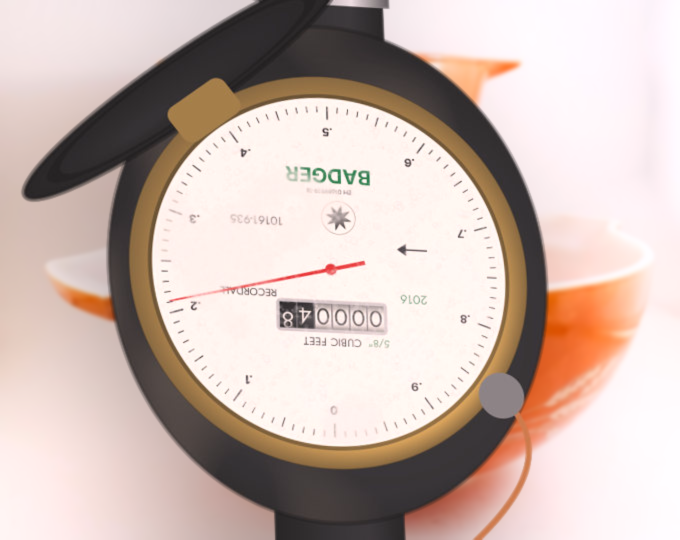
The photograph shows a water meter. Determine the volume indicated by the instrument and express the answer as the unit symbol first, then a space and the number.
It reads ft³ 48.21
